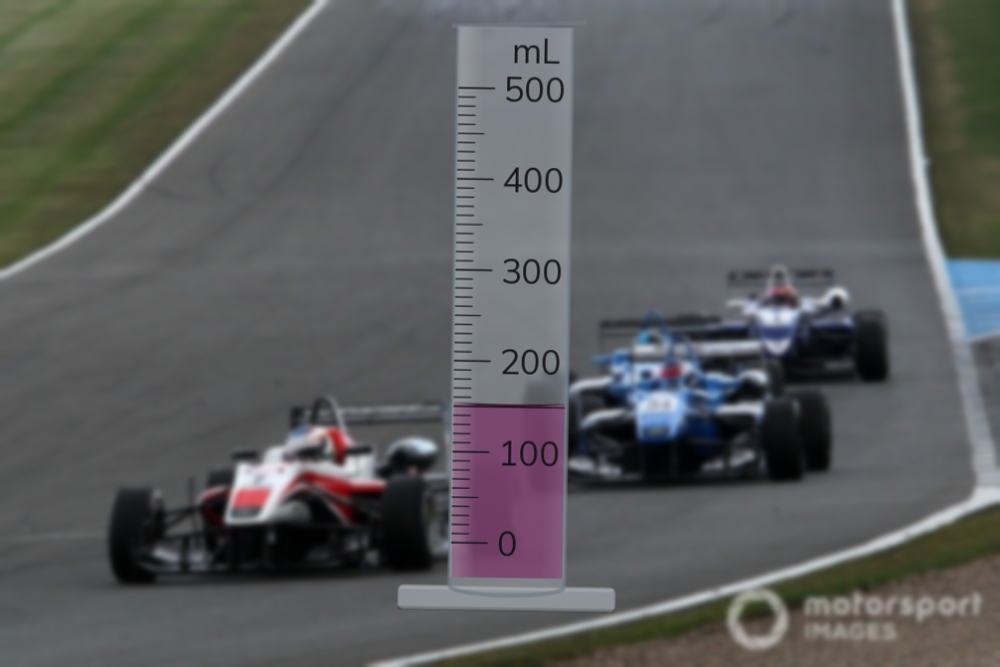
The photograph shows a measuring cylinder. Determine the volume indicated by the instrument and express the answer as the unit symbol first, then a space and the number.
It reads mL 150
